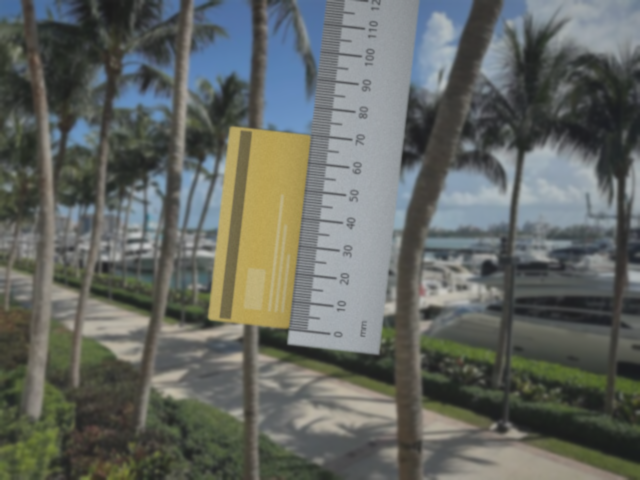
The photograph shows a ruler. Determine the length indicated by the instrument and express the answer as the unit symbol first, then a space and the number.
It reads mm 70
